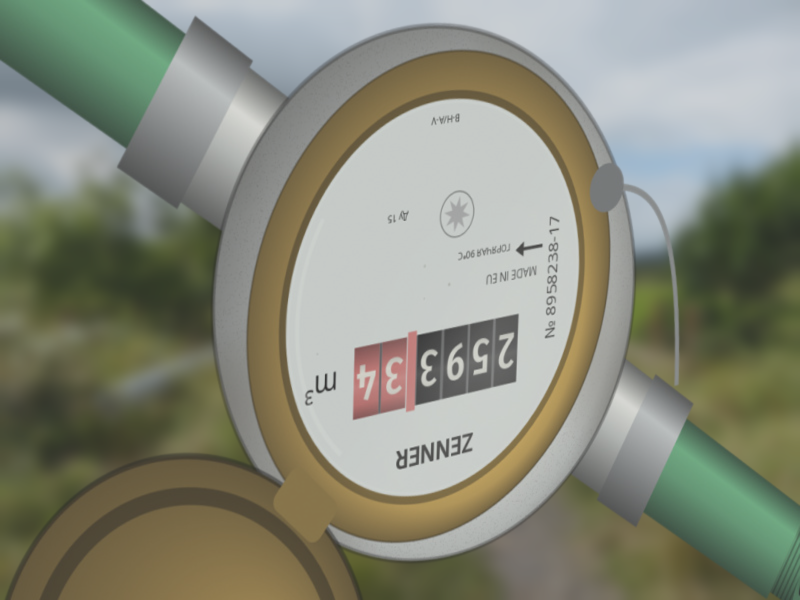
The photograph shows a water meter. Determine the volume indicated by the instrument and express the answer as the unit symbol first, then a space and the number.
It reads m³ 2593.34
